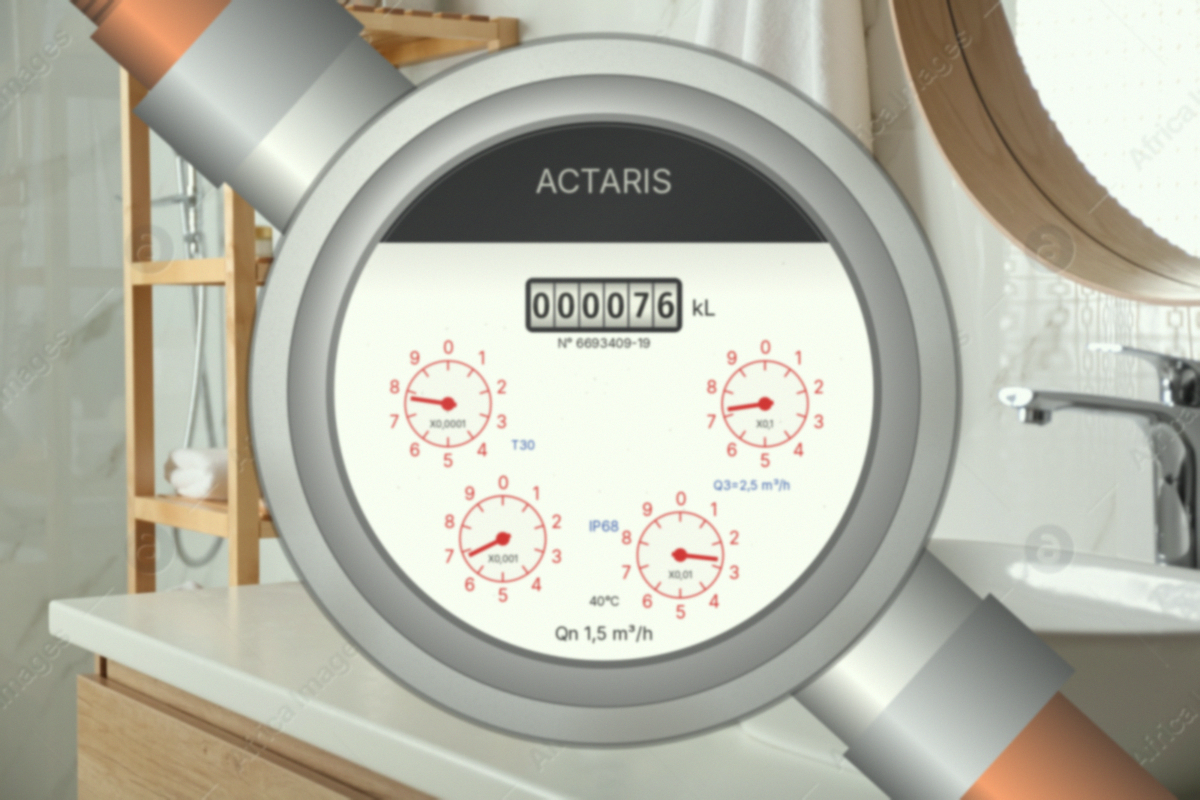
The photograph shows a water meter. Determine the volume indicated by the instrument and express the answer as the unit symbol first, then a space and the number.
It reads kL 76.7267
